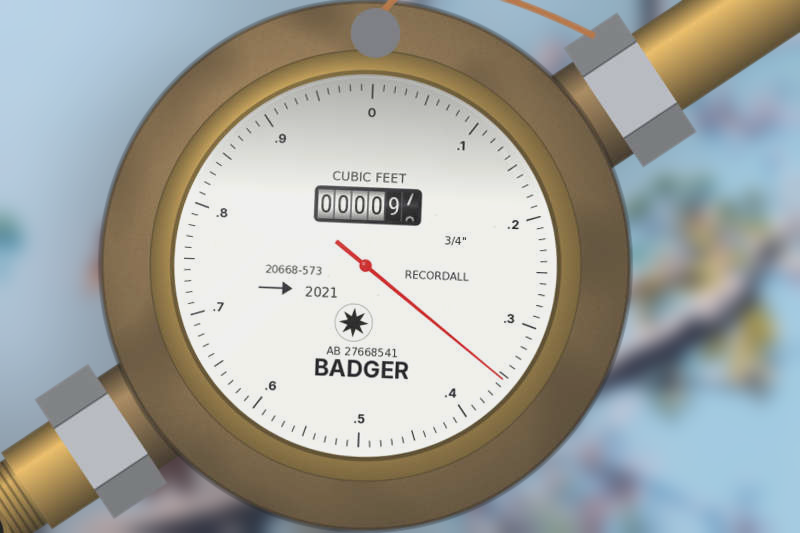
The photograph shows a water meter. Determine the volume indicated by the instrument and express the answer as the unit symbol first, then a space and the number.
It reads ft³ 97.35
